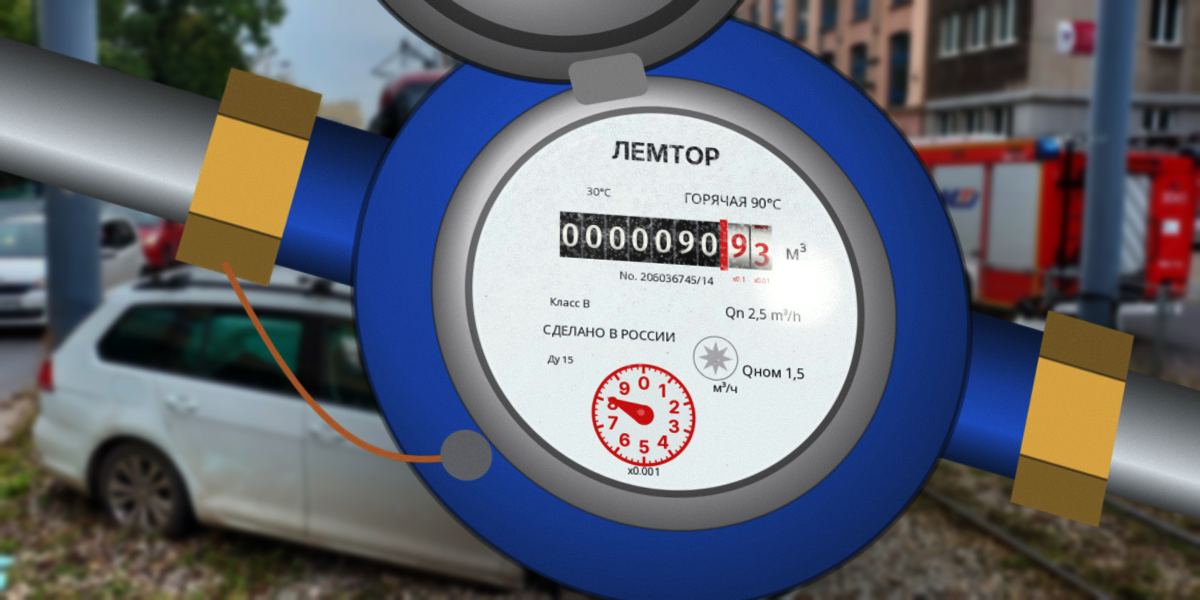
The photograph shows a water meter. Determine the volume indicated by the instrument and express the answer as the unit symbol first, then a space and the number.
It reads m³ 90.928
